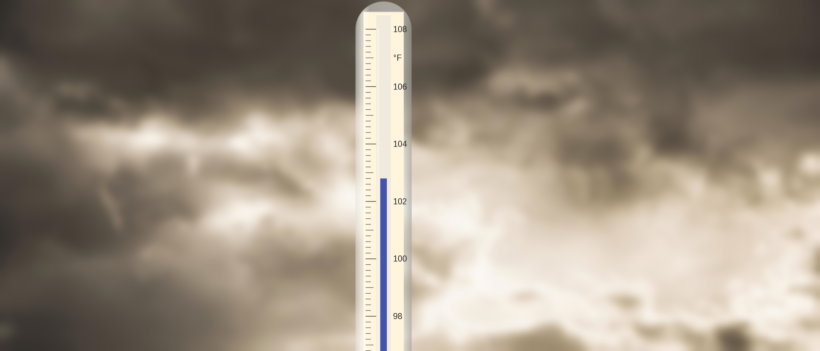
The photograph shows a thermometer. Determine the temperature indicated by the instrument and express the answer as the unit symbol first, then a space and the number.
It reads °F 102.8
